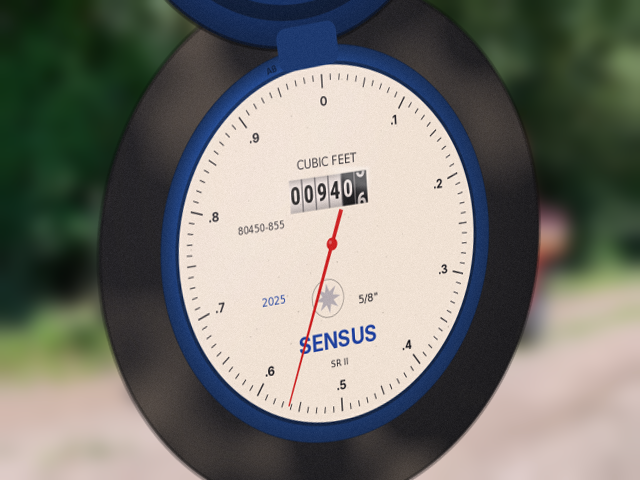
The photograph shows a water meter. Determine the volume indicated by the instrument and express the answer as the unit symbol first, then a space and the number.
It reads ft³ 9405.56
